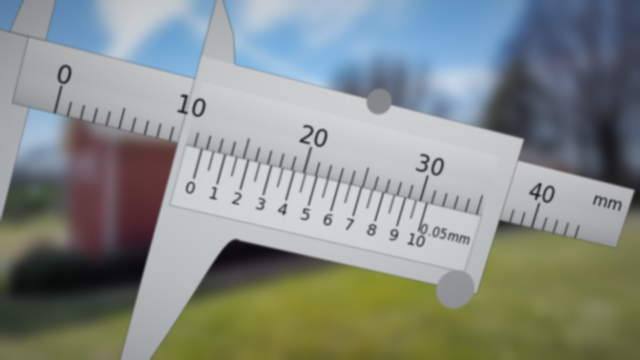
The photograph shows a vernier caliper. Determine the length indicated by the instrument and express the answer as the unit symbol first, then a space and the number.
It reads mm 11.6
